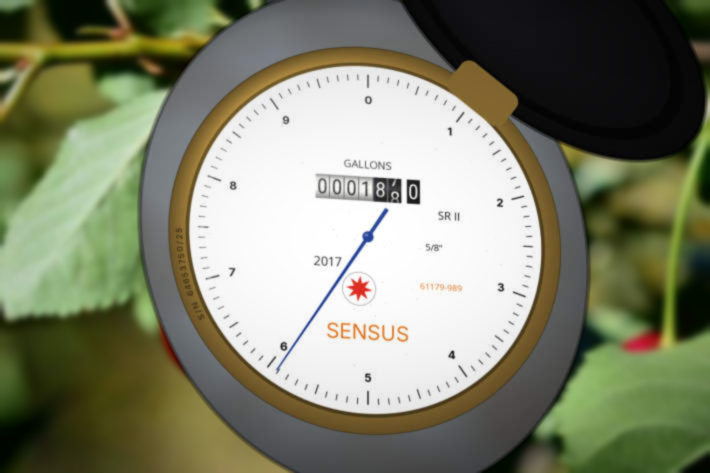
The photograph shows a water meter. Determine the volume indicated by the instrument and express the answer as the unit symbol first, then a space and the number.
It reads gal 1875.9
